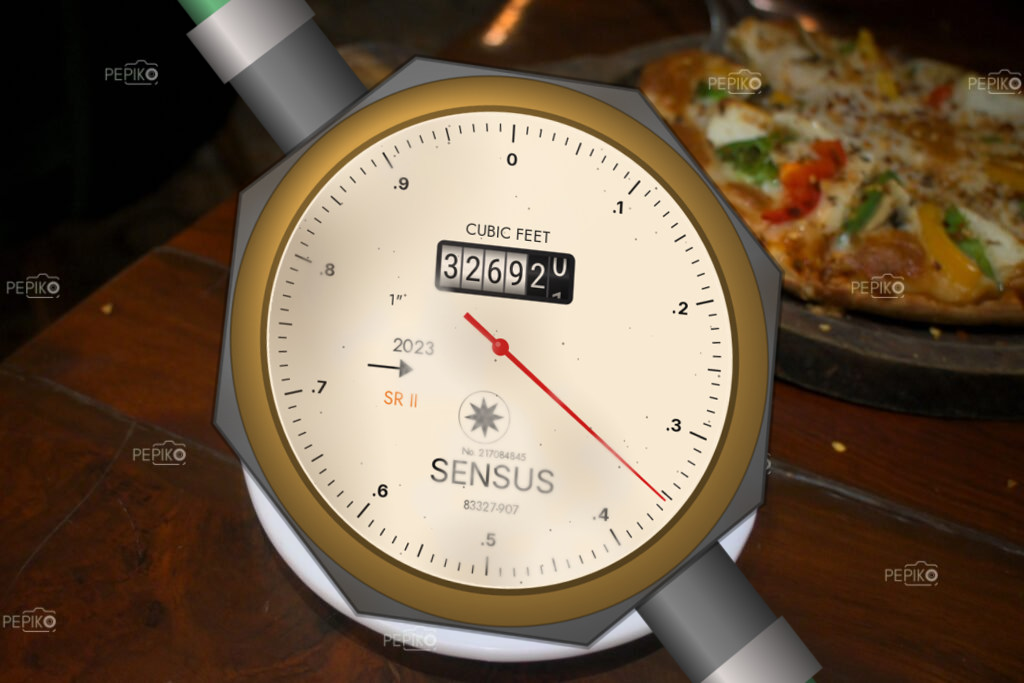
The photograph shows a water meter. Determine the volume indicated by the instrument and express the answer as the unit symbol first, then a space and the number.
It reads ft³ 326920.35
